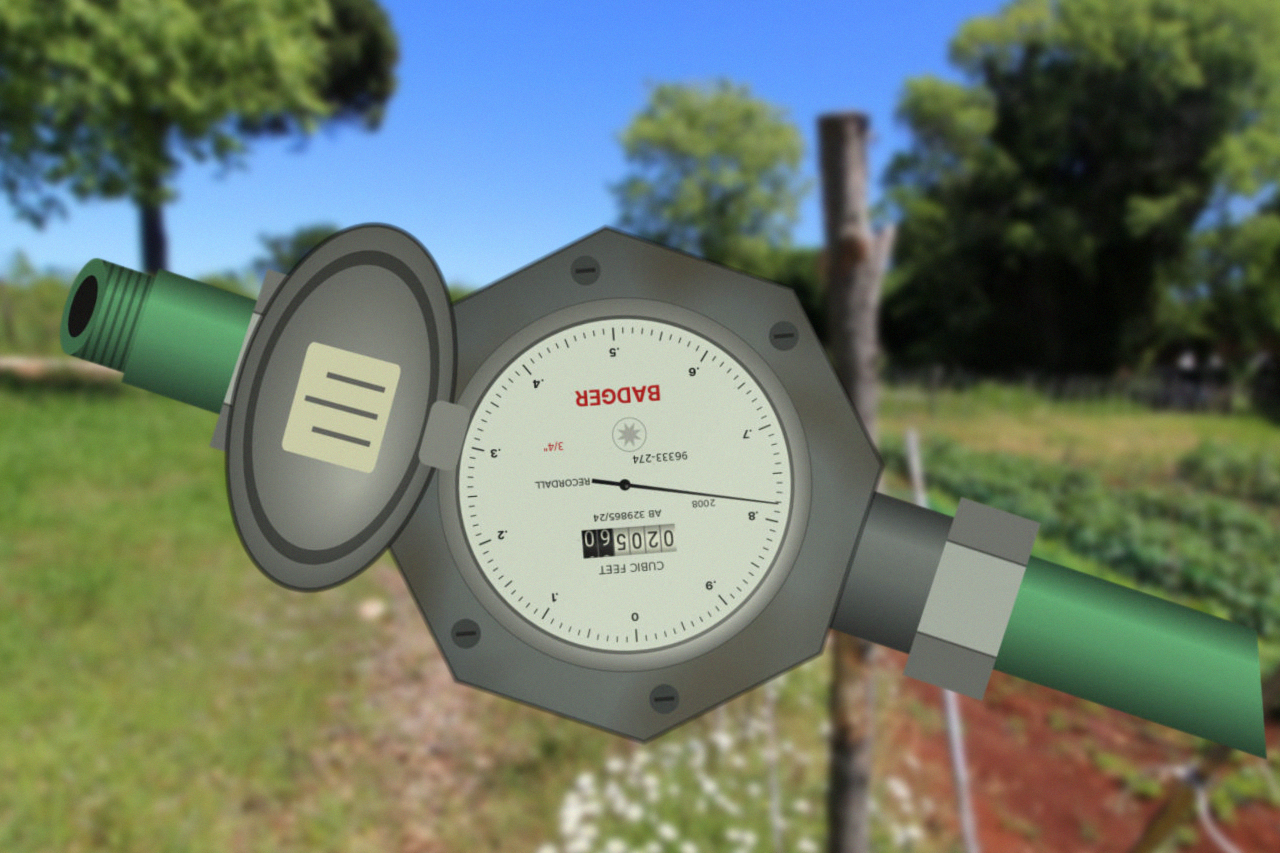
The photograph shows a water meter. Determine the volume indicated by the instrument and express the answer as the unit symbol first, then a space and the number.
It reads ft³ 20559.78
